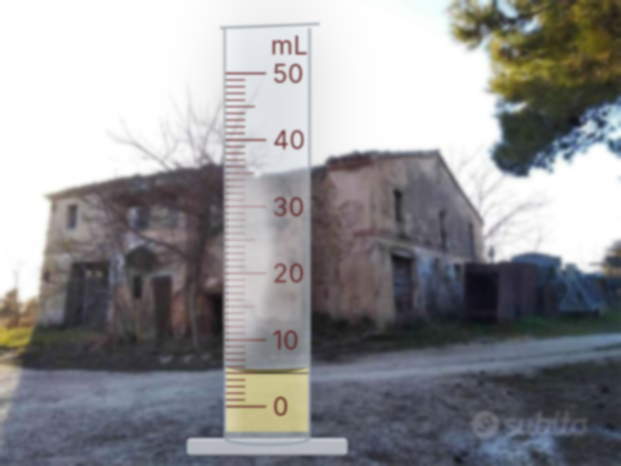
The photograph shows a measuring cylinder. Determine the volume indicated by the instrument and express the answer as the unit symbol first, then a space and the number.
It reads mL 5
